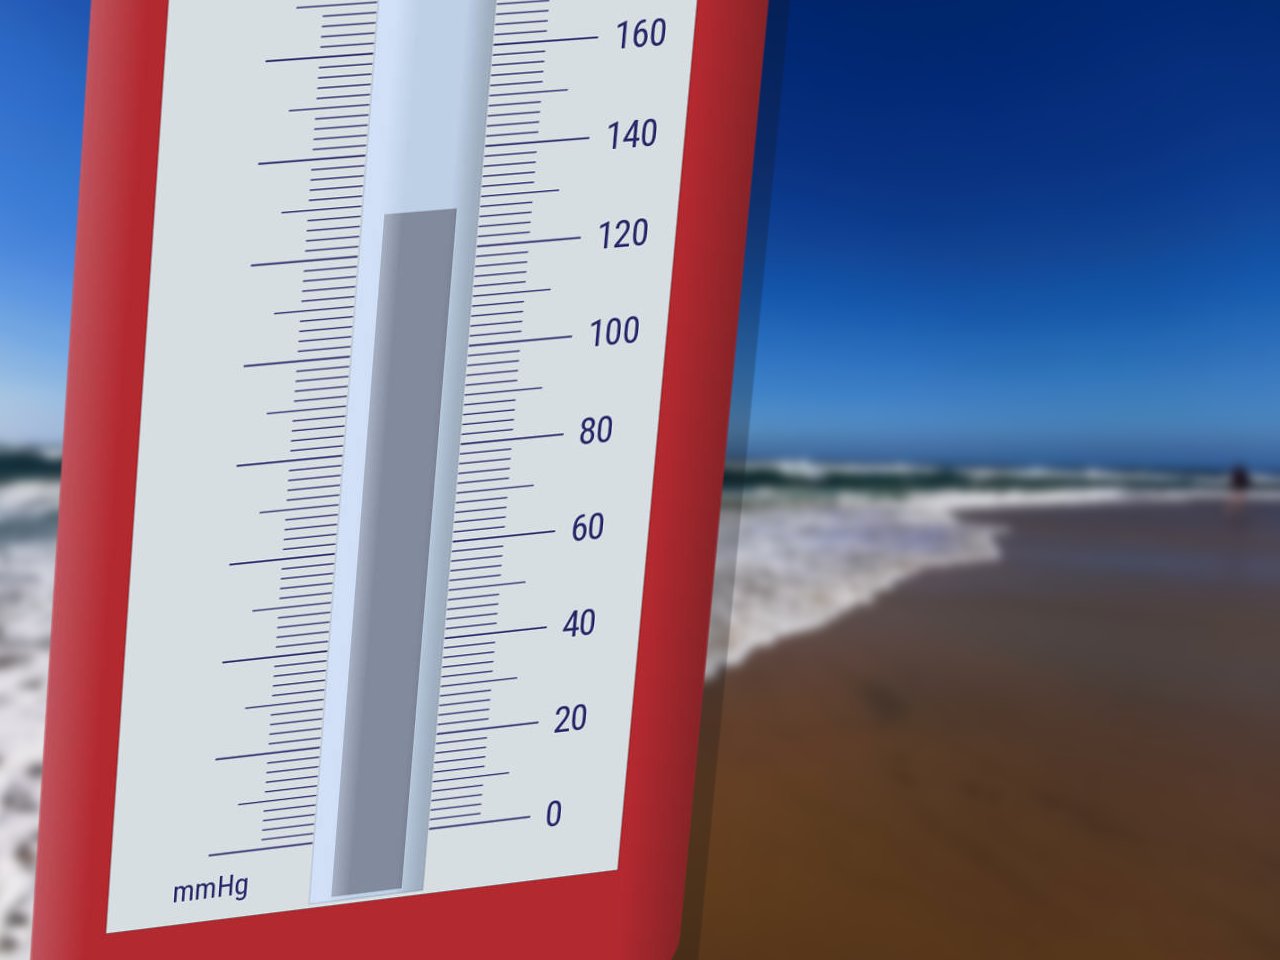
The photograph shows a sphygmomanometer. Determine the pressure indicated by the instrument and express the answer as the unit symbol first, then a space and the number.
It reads mmHg 128
